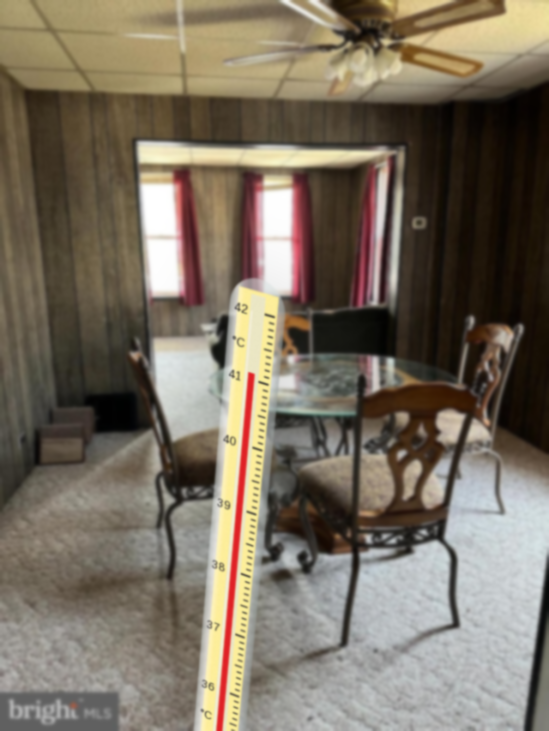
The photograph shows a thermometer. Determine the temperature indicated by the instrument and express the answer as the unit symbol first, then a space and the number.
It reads °C 41.1
